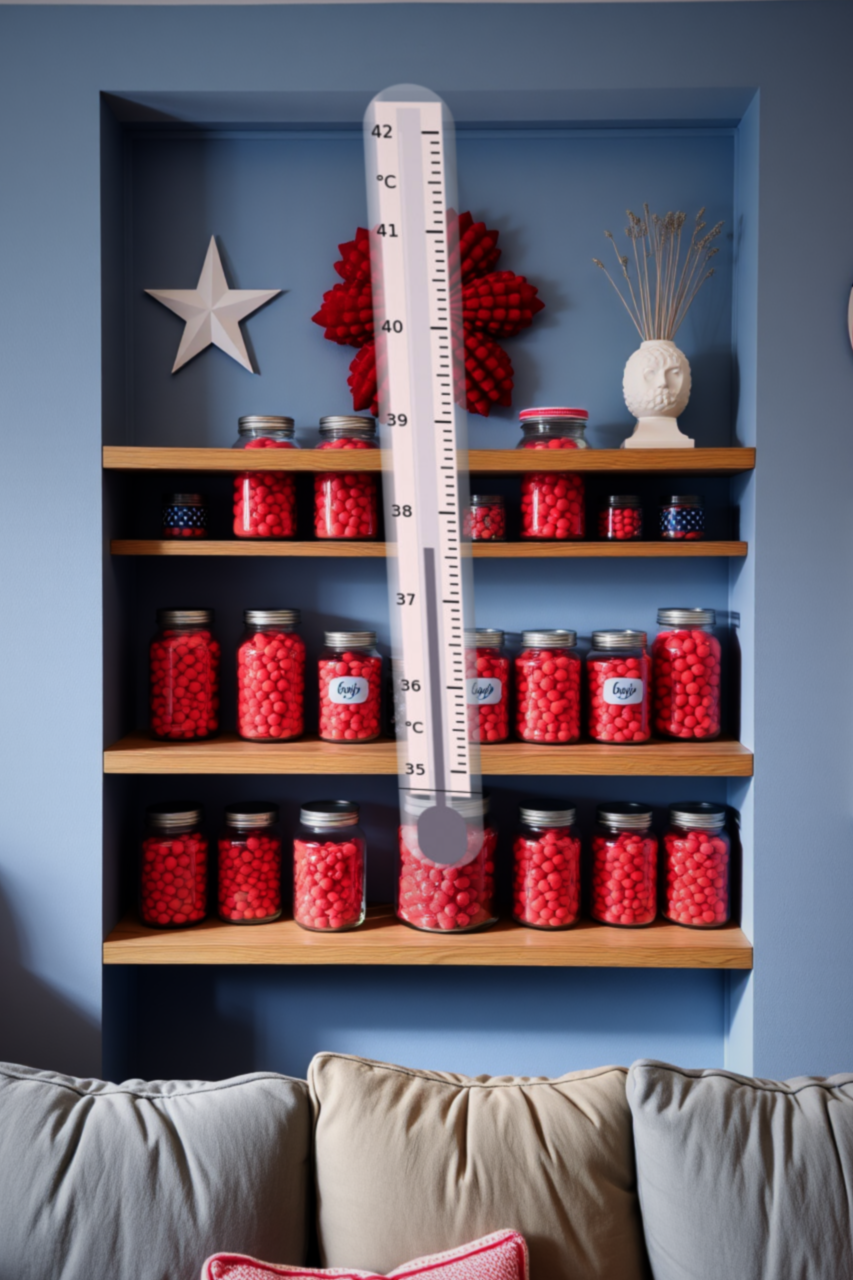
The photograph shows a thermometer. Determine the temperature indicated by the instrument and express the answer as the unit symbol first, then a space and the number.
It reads °C 37.6
